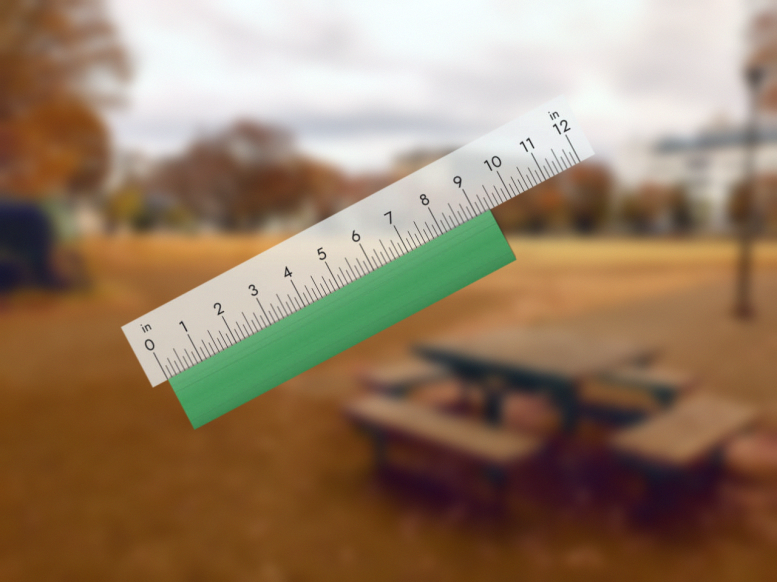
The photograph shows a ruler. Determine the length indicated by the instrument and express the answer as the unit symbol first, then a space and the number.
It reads in 9.375
